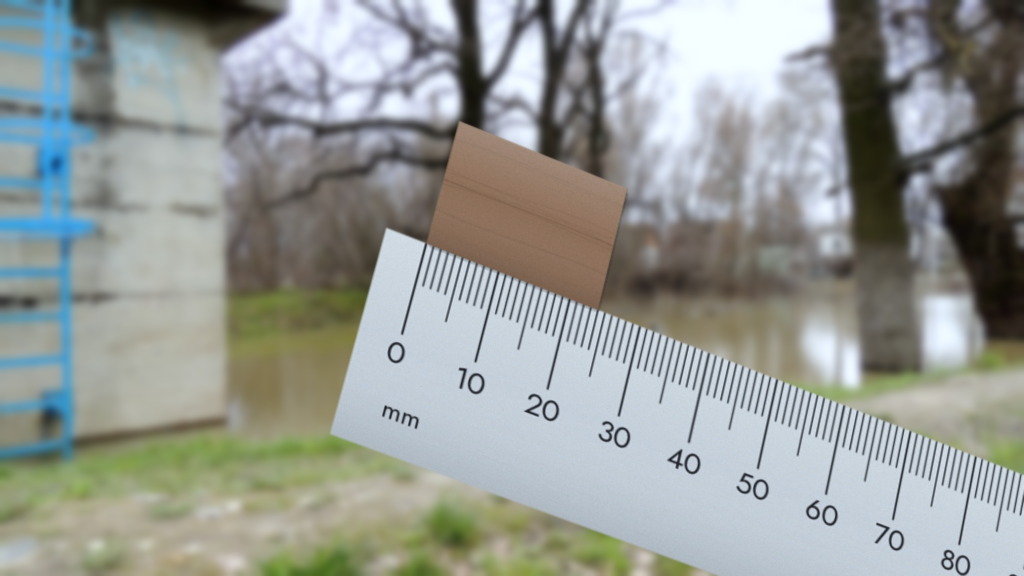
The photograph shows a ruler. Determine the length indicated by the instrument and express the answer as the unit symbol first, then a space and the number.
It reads mm 24
